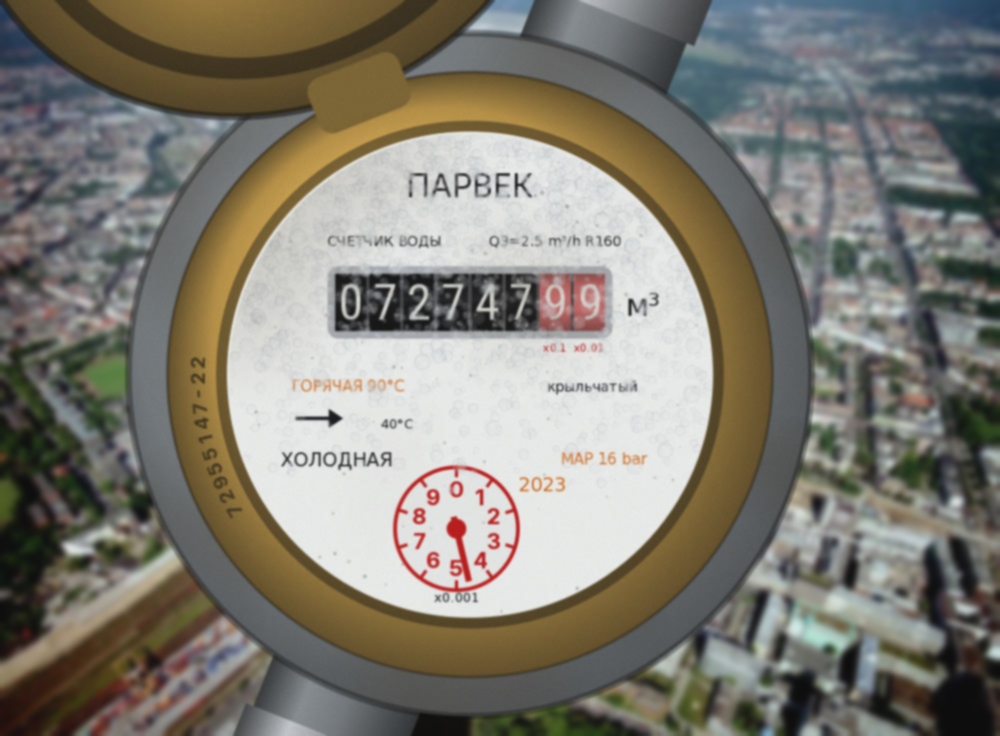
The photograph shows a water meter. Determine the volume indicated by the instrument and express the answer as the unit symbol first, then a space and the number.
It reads m³ 72747.994
